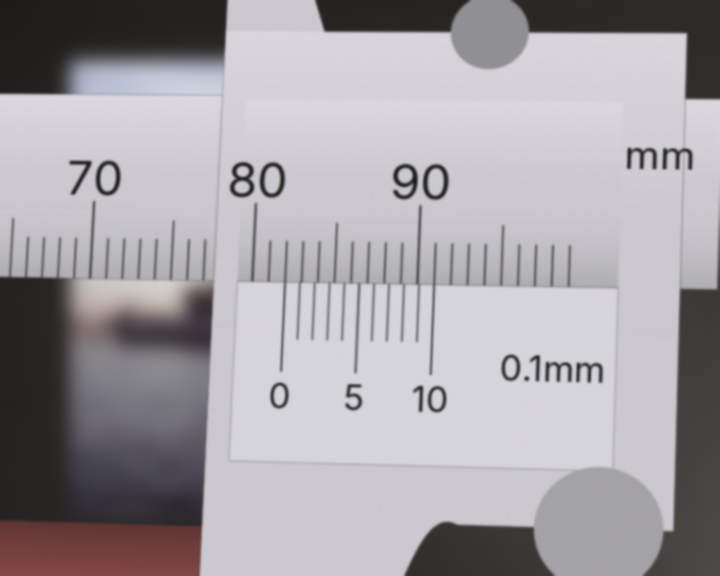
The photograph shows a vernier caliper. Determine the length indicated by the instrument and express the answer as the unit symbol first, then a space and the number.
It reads mm 82.0
